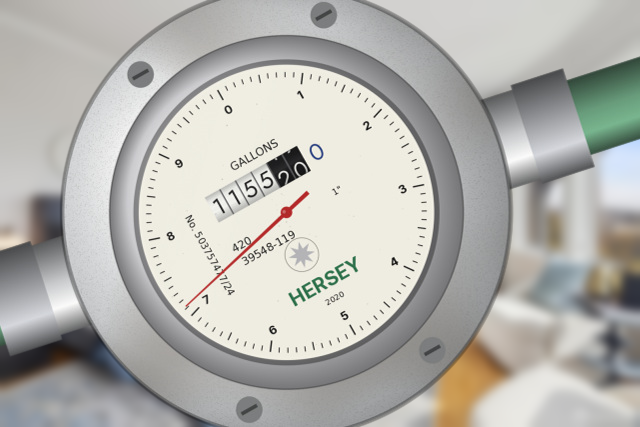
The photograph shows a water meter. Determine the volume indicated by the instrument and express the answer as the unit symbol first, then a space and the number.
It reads gal 1155197.1
